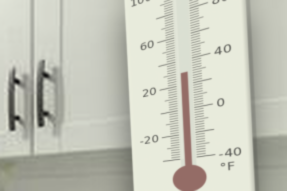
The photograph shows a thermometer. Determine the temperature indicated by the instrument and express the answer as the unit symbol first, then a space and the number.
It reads °F 30
